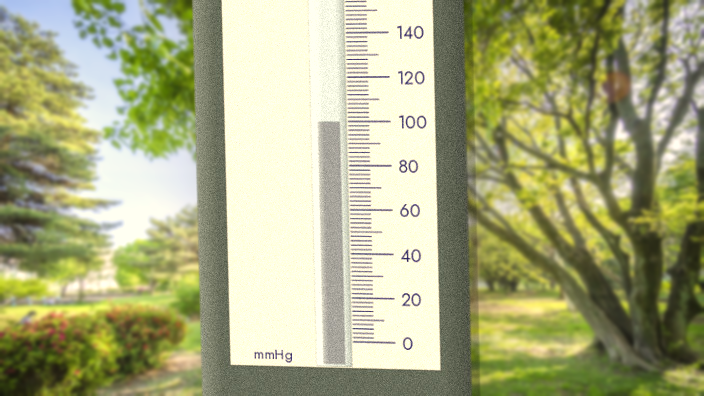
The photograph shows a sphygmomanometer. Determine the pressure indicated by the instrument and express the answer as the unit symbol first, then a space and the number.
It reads mmHg 100
